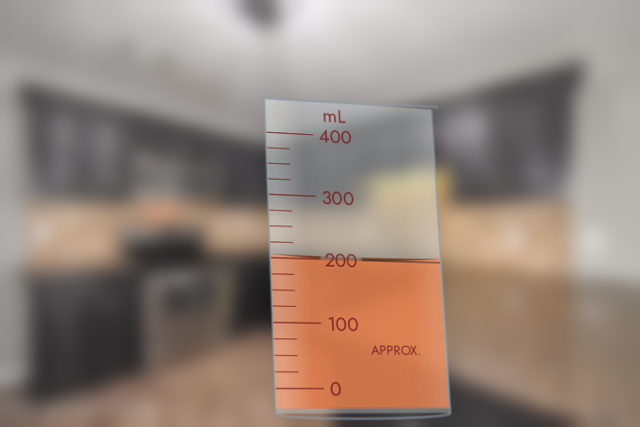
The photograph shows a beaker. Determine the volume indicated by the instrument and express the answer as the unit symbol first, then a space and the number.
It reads mL 200
